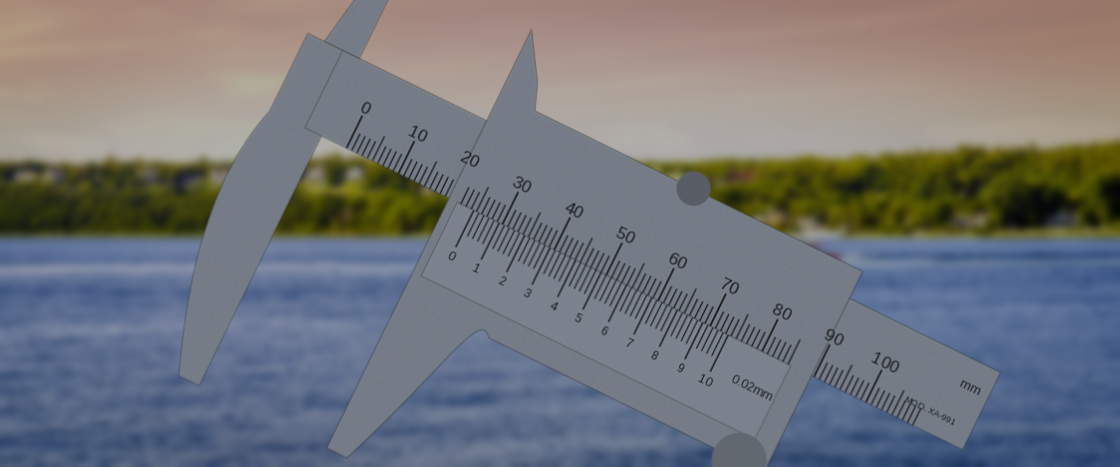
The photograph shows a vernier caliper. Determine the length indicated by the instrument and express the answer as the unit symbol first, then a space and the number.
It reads mm 24.5
